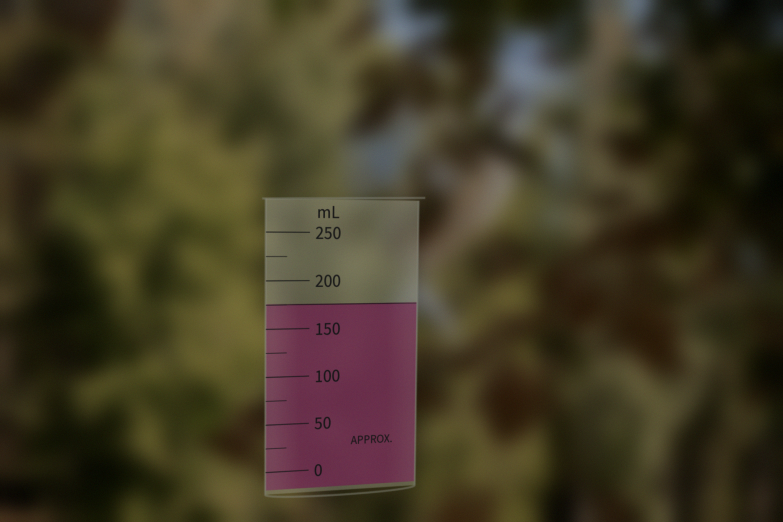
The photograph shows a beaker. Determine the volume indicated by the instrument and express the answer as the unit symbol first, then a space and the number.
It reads mL 175
